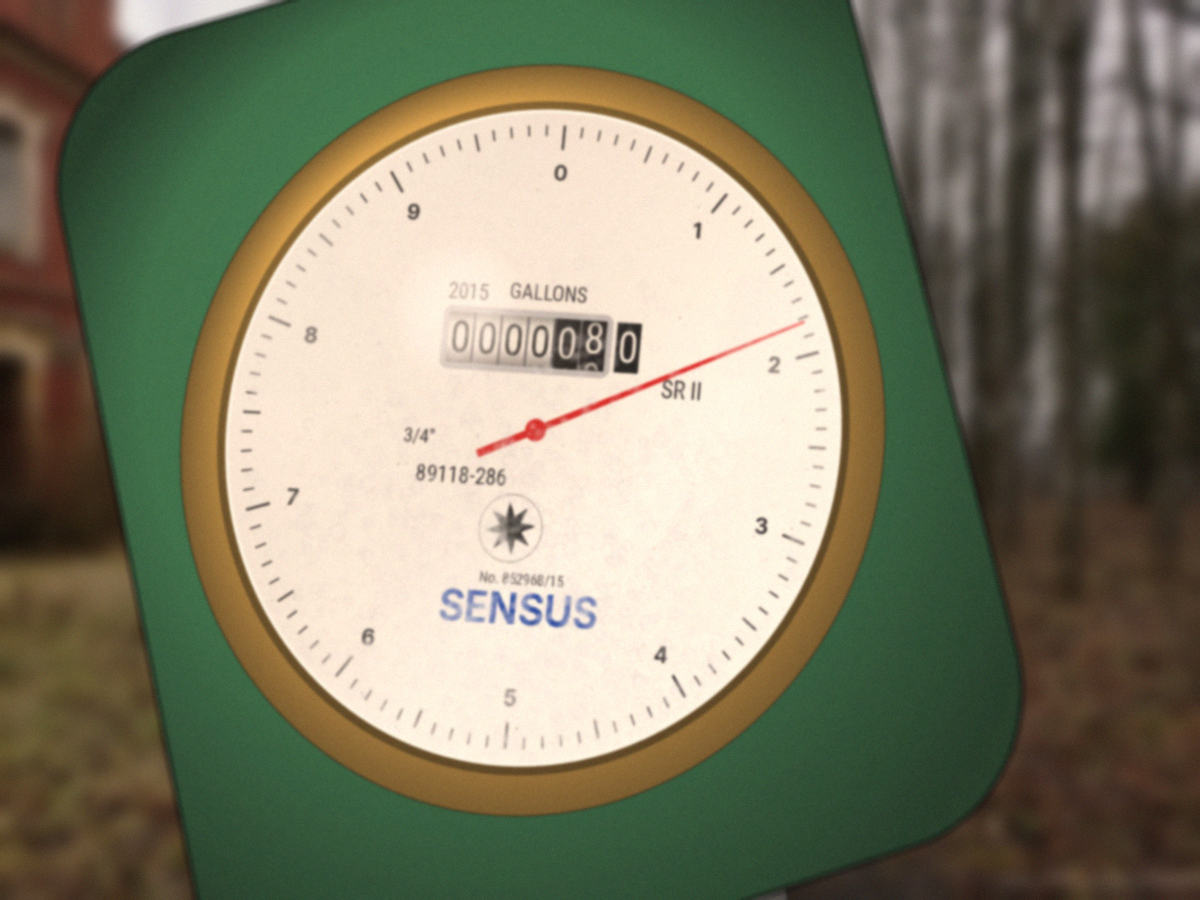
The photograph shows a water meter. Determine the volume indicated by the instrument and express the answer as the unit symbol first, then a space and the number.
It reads gal 81.8
